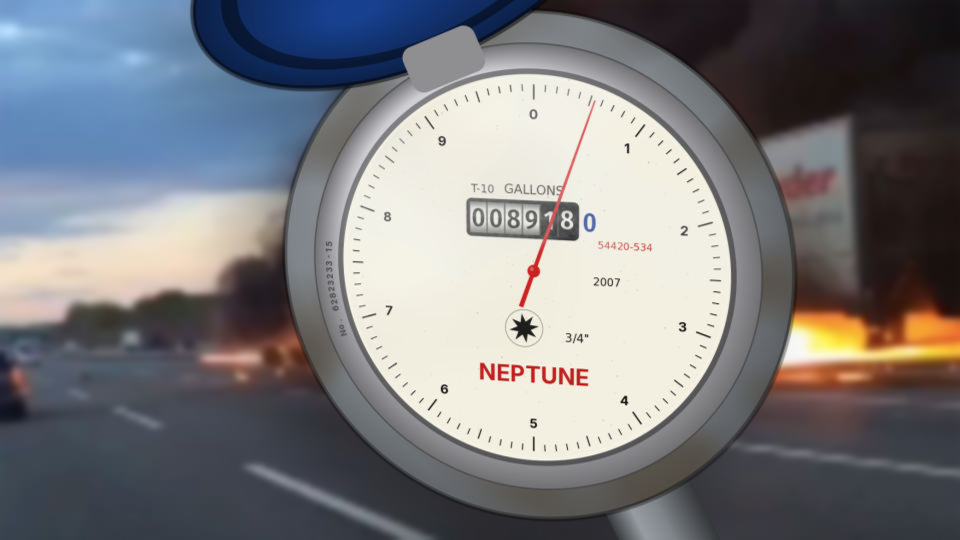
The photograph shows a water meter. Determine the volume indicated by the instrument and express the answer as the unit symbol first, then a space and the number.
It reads gal 89180.5
